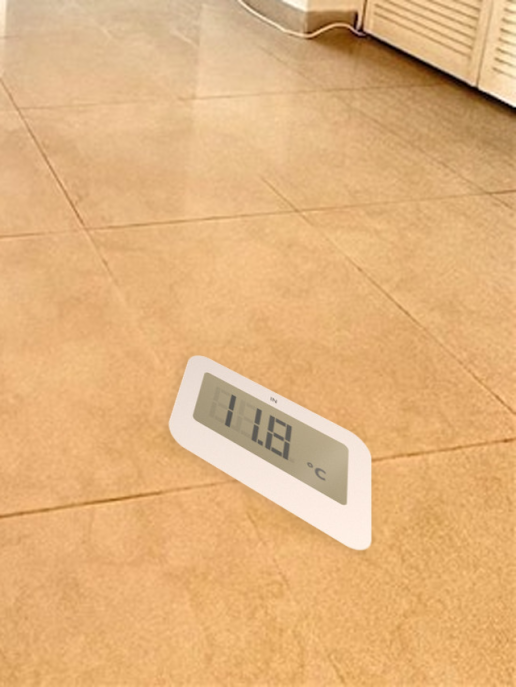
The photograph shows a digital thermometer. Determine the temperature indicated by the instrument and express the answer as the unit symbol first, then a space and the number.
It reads °C 11.8
